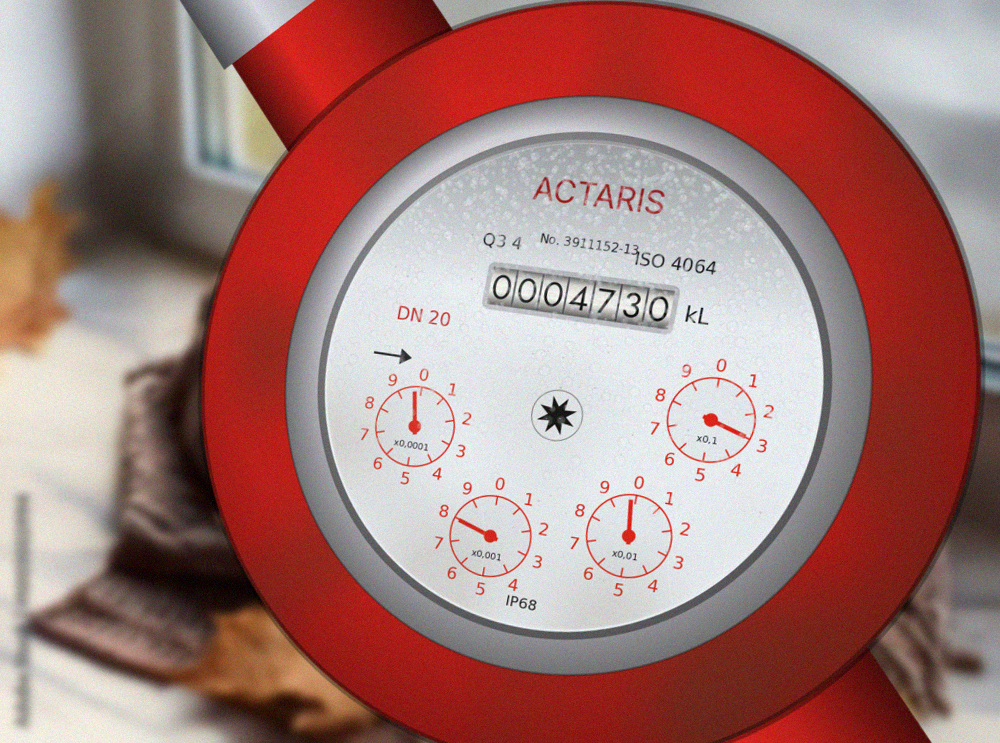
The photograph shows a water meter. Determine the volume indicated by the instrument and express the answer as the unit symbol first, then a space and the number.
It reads kL 4730.2979
